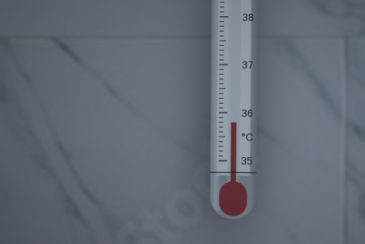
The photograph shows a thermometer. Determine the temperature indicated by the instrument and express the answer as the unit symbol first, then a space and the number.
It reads °C 35.8
